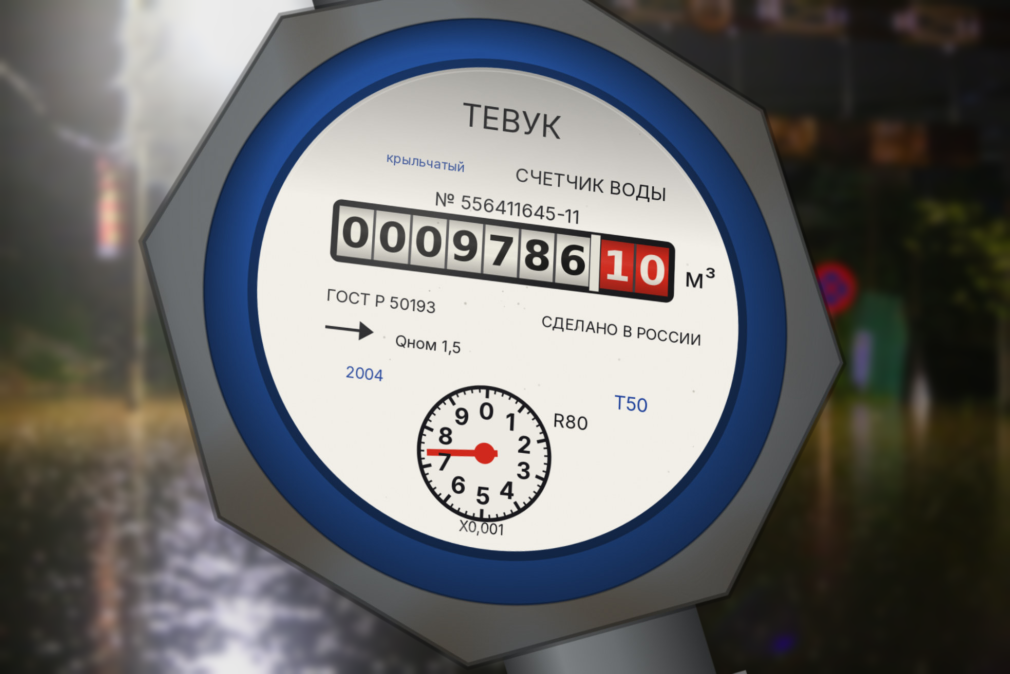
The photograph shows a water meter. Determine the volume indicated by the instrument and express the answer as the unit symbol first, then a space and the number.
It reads m³ 9786.107
